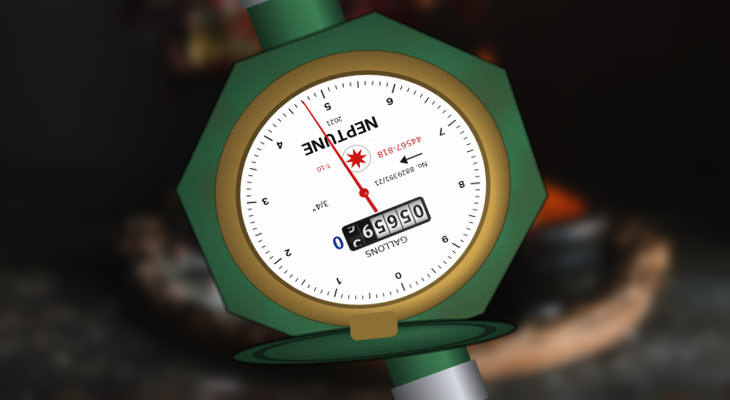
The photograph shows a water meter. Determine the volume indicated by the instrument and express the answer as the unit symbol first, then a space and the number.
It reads gal 565954.7
